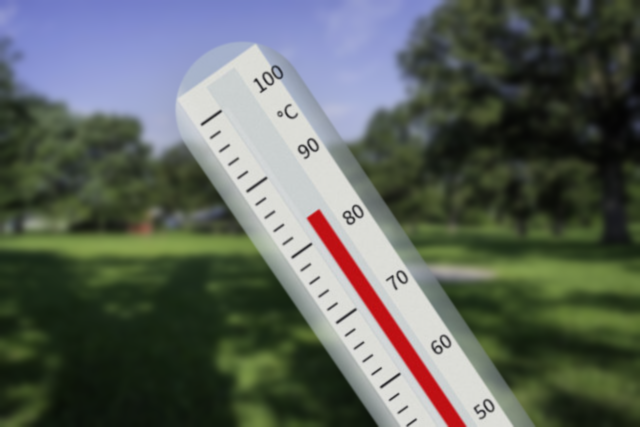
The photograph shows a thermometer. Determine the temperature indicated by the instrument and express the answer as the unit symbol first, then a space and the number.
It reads °C 83
